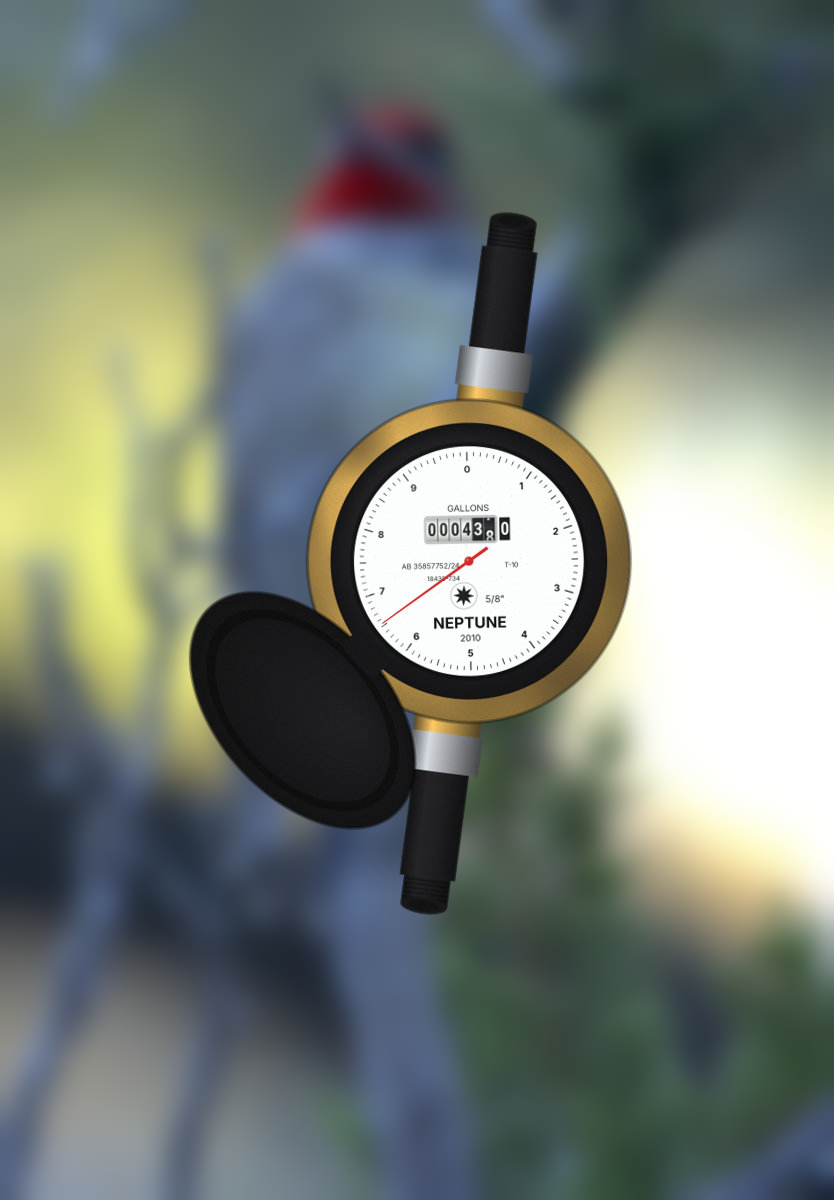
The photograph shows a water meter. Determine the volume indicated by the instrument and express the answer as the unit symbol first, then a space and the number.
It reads gal 4376.5
